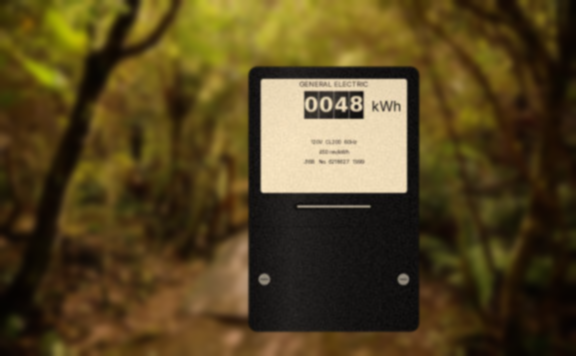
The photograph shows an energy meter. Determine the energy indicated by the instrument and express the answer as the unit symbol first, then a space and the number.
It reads kWh 48
